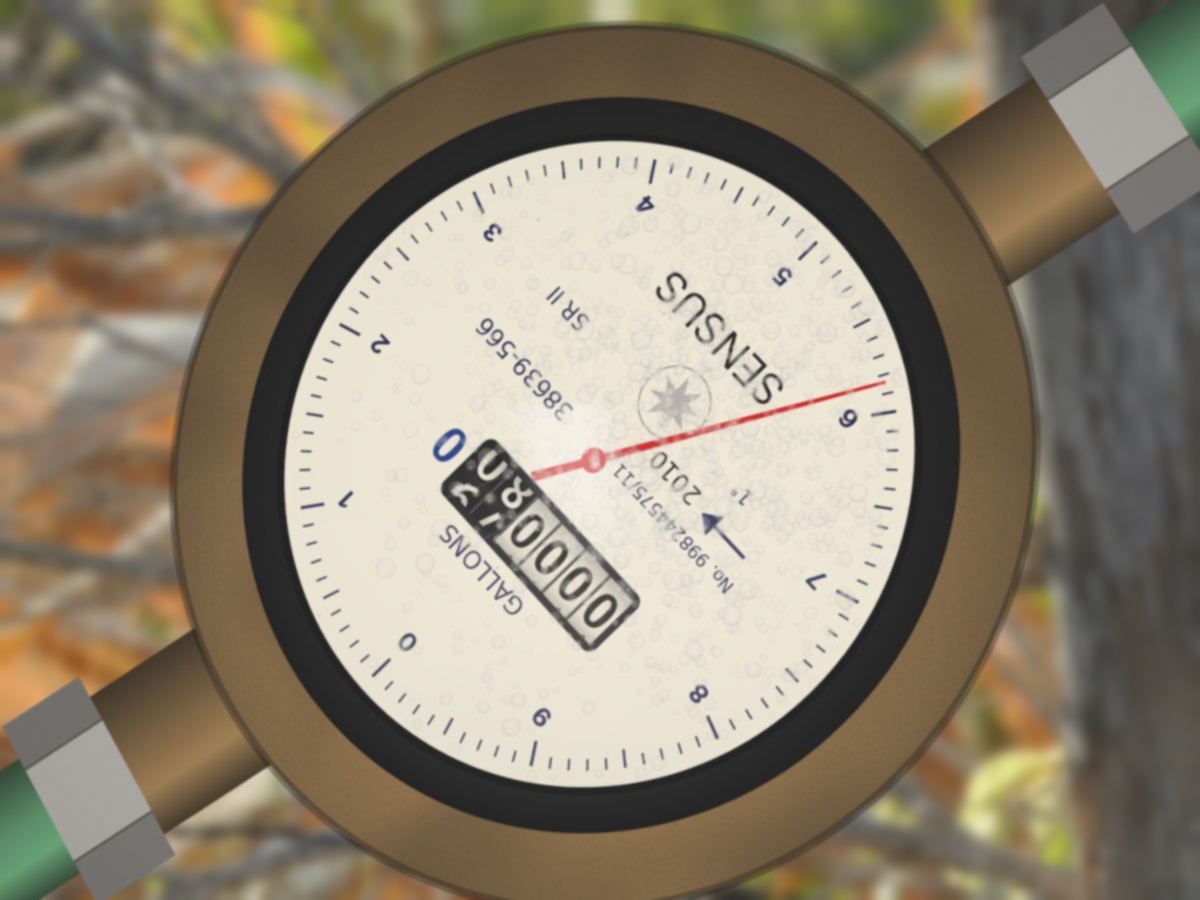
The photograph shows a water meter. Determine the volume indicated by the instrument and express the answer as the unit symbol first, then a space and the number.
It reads gal 795.8
